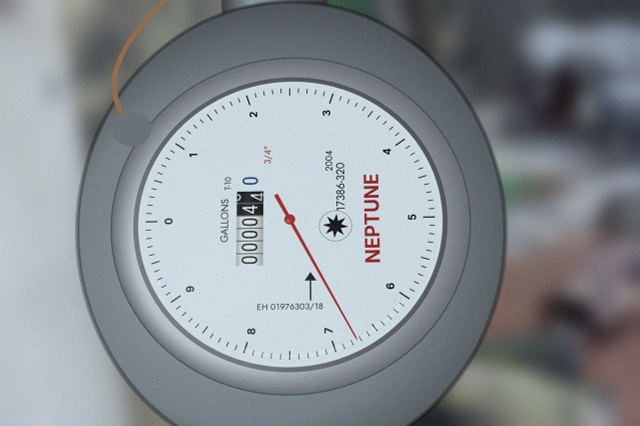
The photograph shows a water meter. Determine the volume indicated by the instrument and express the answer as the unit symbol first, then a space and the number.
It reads gal 436.7
